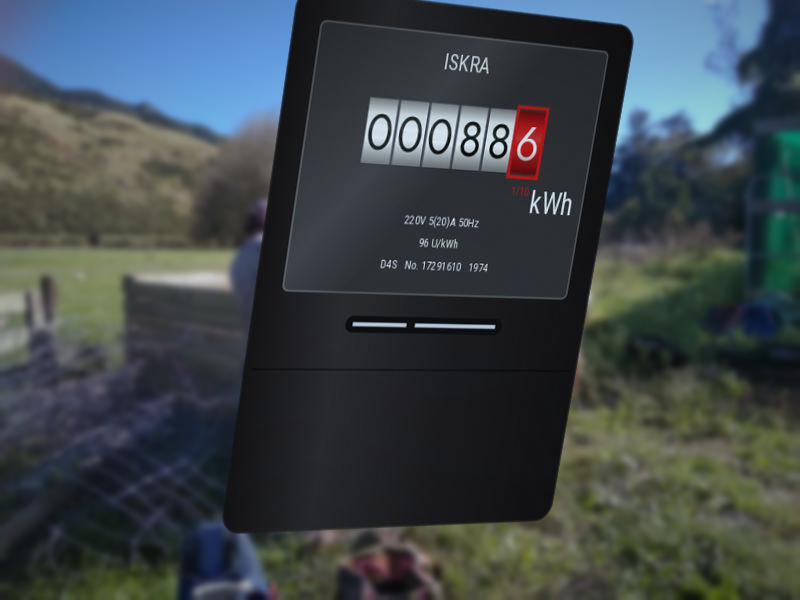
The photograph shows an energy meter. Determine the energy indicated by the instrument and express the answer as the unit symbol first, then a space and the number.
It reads kWh 88.6
